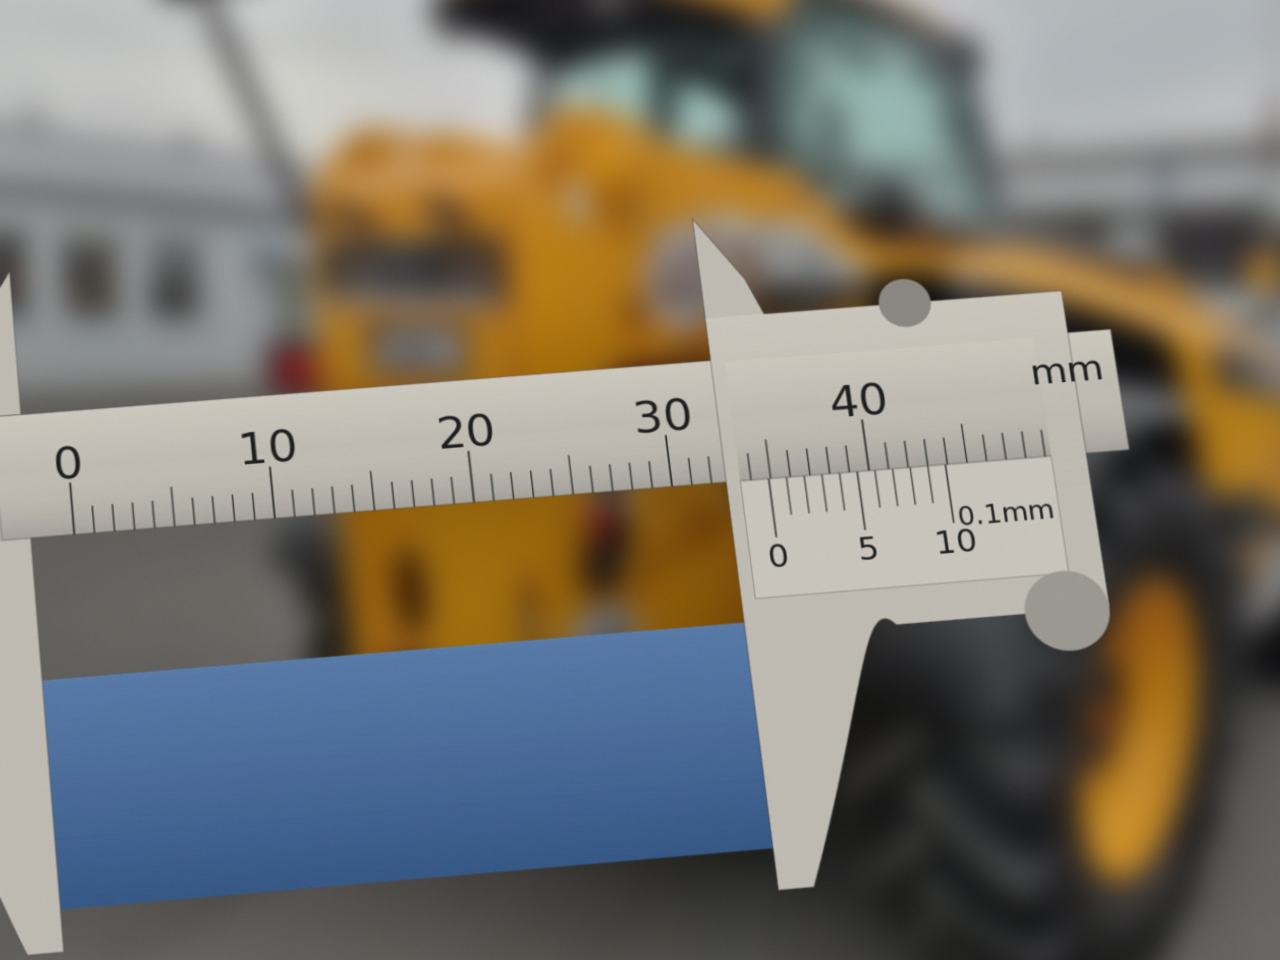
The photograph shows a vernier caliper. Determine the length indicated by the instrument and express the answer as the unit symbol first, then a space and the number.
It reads mm 34.9
